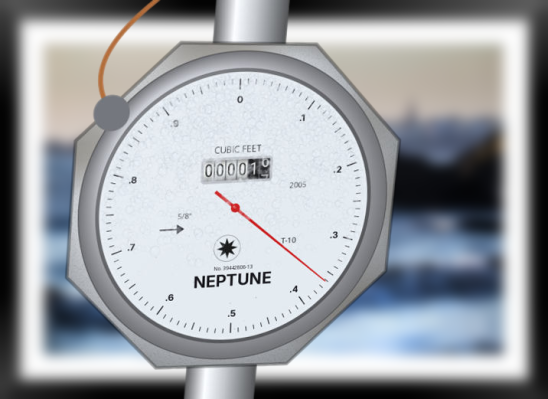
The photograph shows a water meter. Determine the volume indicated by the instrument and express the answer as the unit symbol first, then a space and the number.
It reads ft³ 16.36
